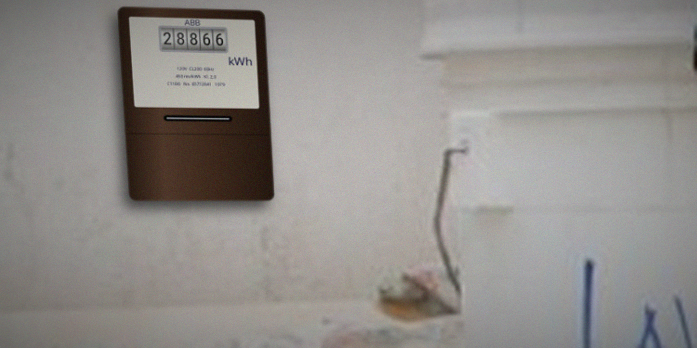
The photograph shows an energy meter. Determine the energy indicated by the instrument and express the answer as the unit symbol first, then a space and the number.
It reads kWh 28866
